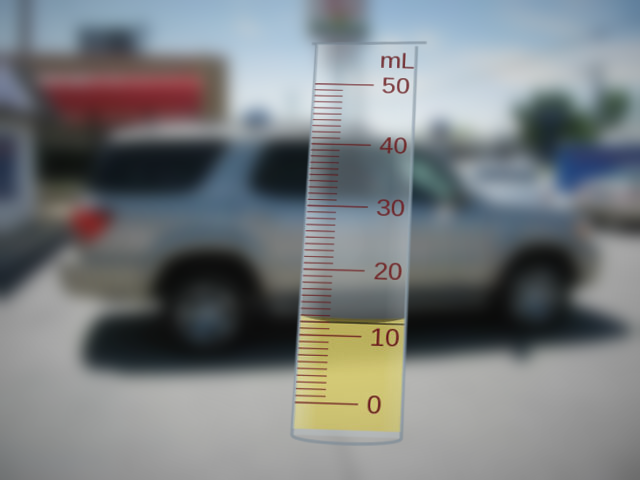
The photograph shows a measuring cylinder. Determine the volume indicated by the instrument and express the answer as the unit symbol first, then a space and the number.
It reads mL 12
